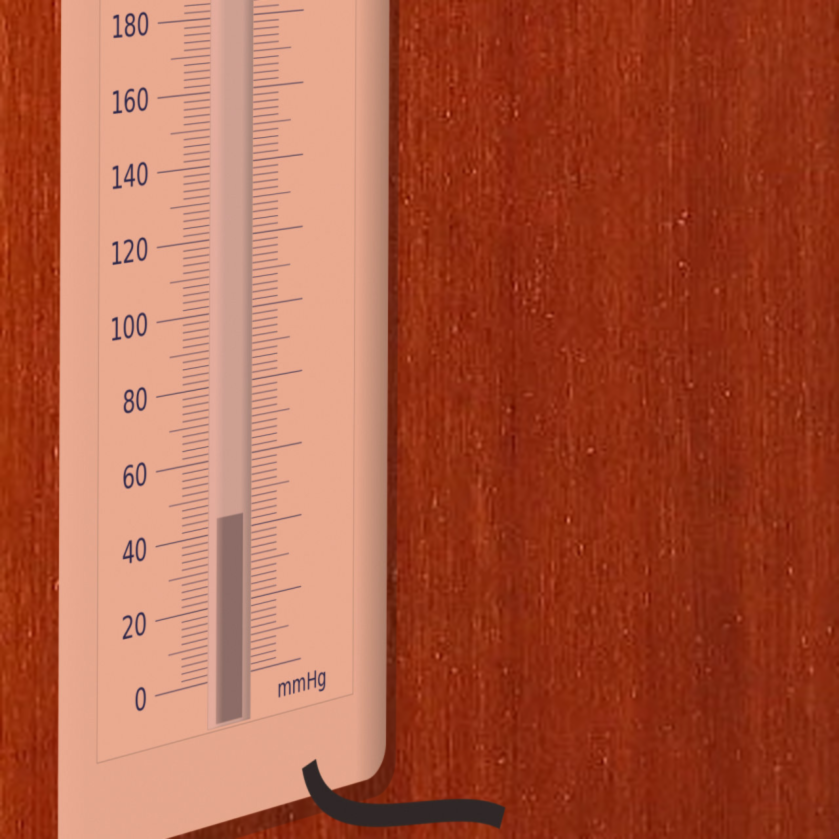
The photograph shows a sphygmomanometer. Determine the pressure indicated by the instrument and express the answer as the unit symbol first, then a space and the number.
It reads mmHg 44
